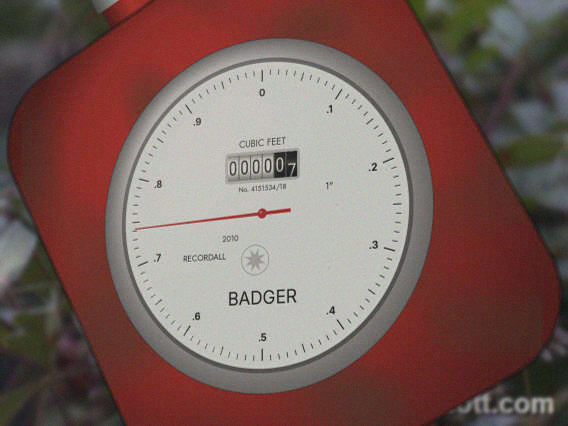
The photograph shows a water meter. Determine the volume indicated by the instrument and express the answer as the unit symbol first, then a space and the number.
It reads ft³ 6.74
